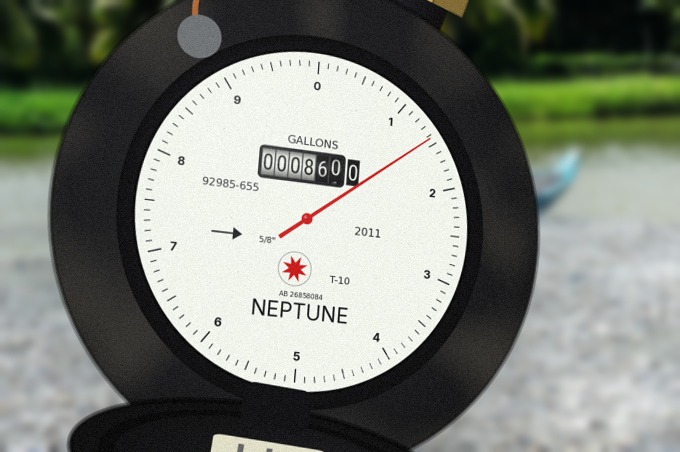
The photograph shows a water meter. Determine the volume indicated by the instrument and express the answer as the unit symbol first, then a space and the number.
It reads gal 8601.4
